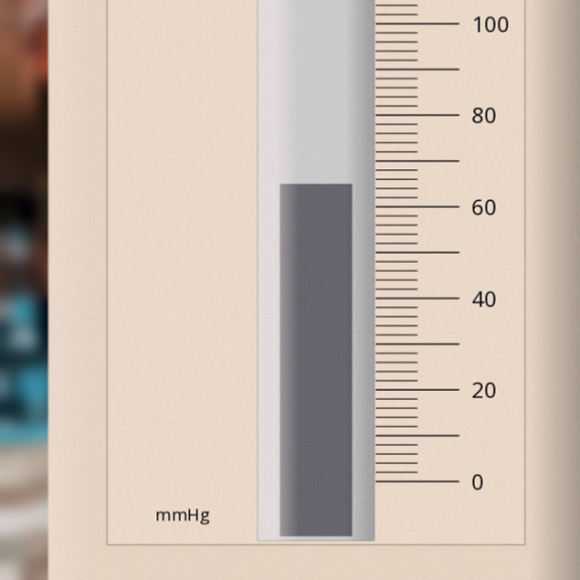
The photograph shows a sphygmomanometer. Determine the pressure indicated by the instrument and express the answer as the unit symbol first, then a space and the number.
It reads mmHg 65
